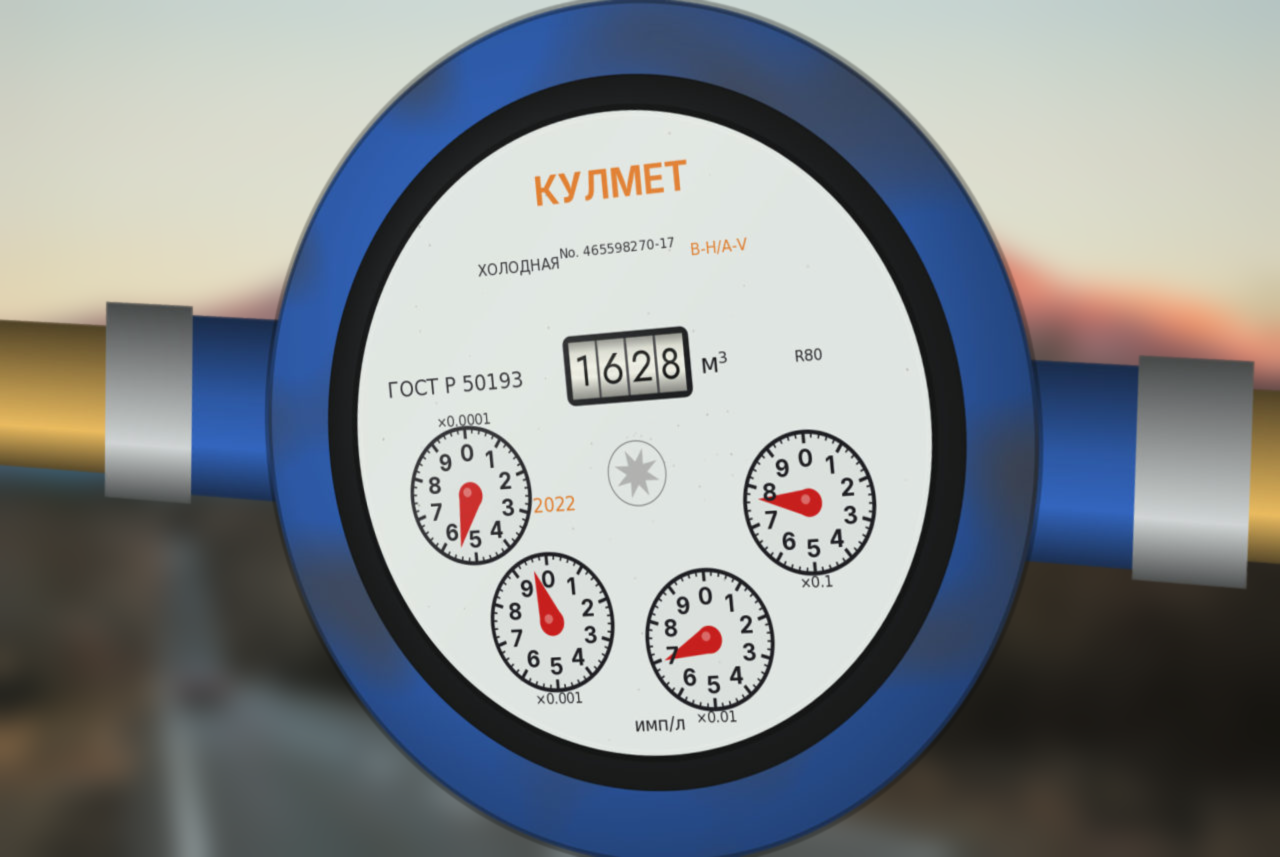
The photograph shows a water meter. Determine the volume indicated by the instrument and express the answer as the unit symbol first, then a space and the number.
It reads m³ 1628.7695
